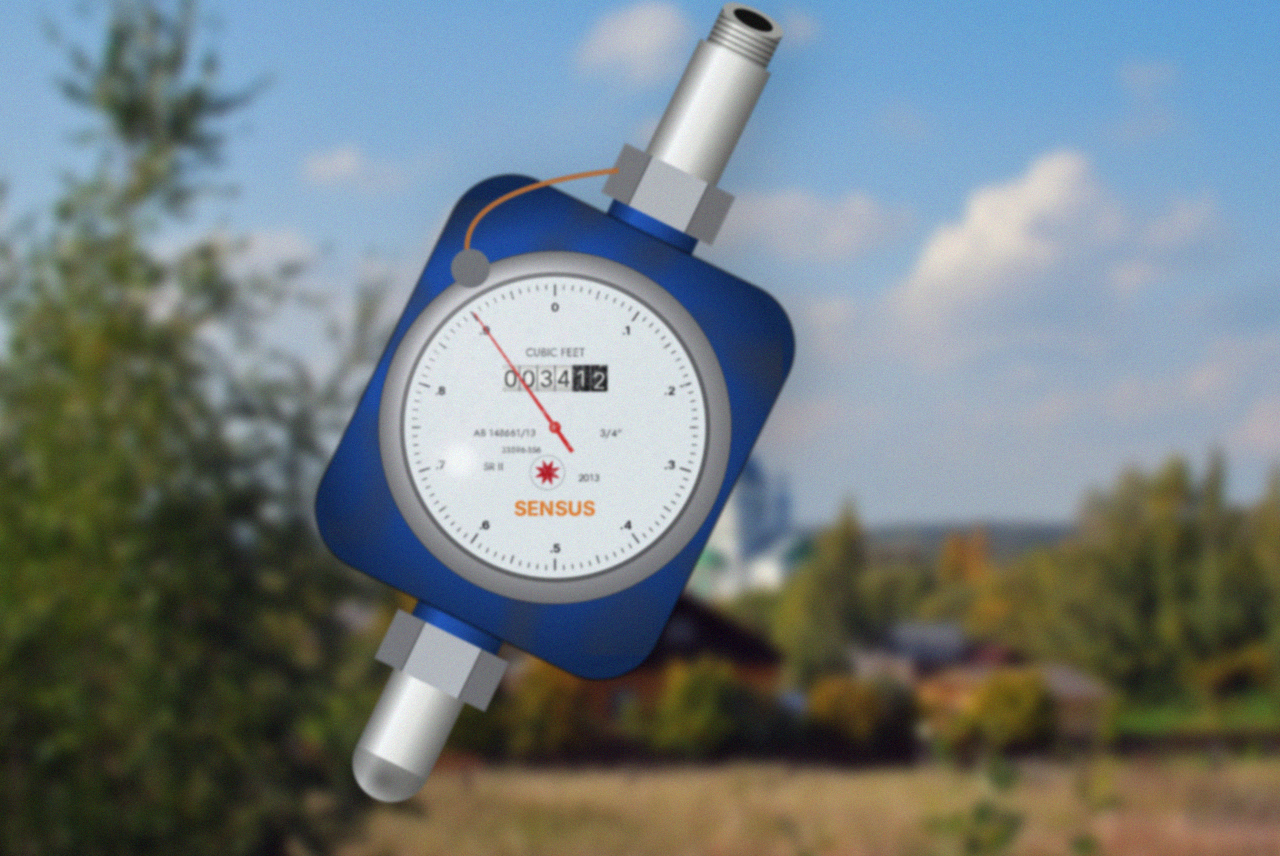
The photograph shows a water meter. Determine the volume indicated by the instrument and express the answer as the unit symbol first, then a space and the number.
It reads ft³ 3411.90
